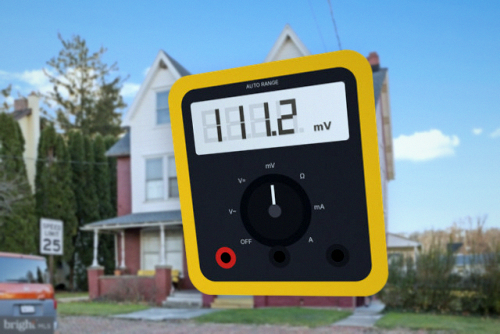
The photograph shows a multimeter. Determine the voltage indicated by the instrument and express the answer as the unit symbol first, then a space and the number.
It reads mV 111.2
